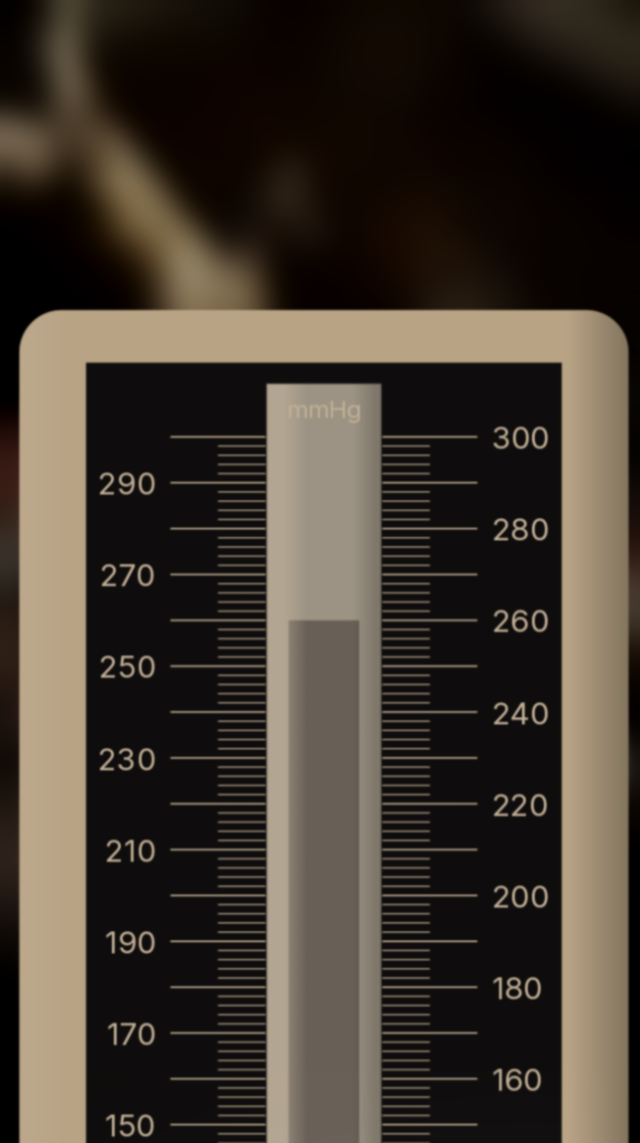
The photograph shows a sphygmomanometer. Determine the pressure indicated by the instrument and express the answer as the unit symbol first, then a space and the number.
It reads mmHg 260
